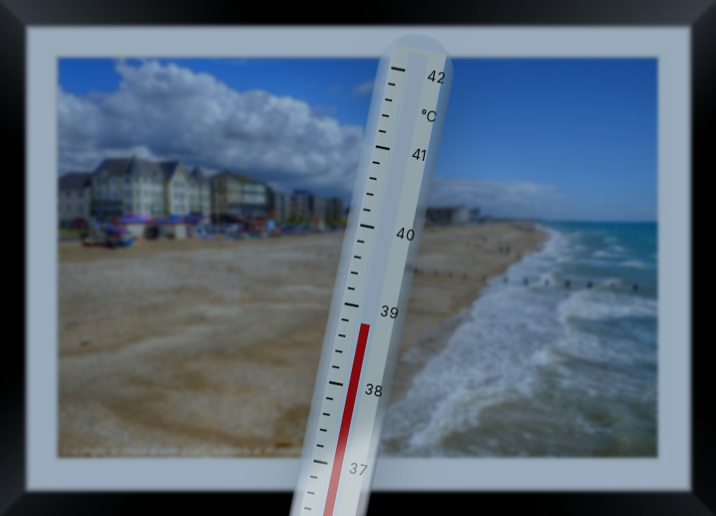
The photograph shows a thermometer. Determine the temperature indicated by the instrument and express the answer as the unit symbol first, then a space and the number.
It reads °C 38.8
